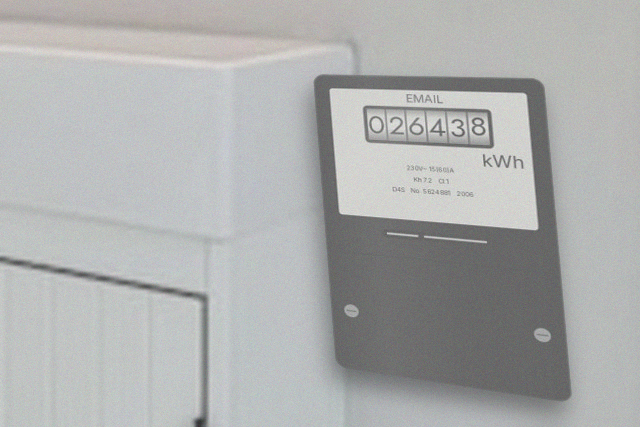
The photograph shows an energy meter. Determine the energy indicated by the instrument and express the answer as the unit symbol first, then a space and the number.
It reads kWh 26438
